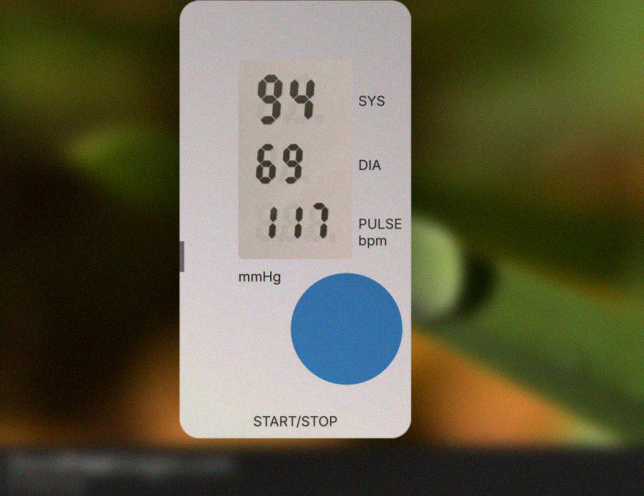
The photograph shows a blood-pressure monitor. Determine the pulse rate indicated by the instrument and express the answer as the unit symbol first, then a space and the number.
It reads bpm 117
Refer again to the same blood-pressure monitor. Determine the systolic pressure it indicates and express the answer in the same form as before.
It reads mmHg 94
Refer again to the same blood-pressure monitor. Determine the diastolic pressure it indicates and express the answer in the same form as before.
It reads mmHg 69
